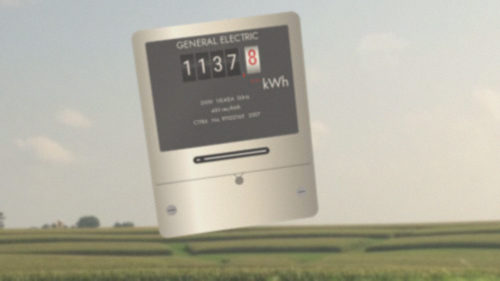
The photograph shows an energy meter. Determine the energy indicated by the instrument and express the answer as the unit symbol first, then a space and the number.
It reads kWh 1137.8
